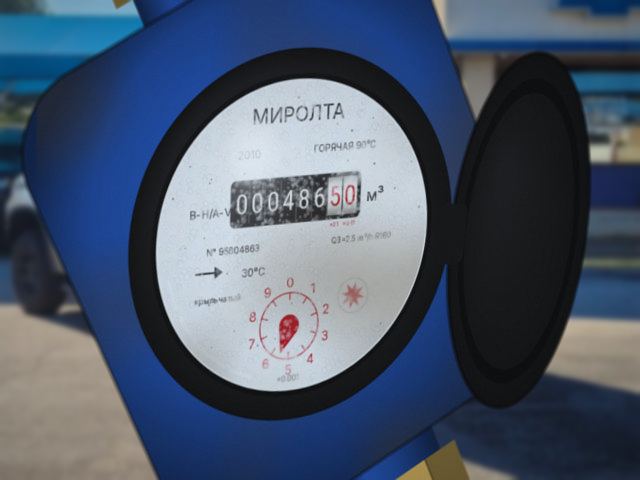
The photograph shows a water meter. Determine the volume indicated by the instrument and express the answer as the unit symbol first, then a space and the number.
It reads m³ 486.505
